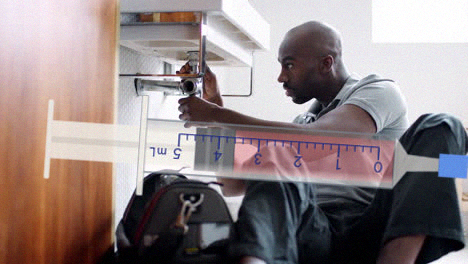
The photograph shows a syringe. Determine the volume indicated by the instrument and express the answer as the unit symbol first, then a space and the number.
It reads mL 3.6
